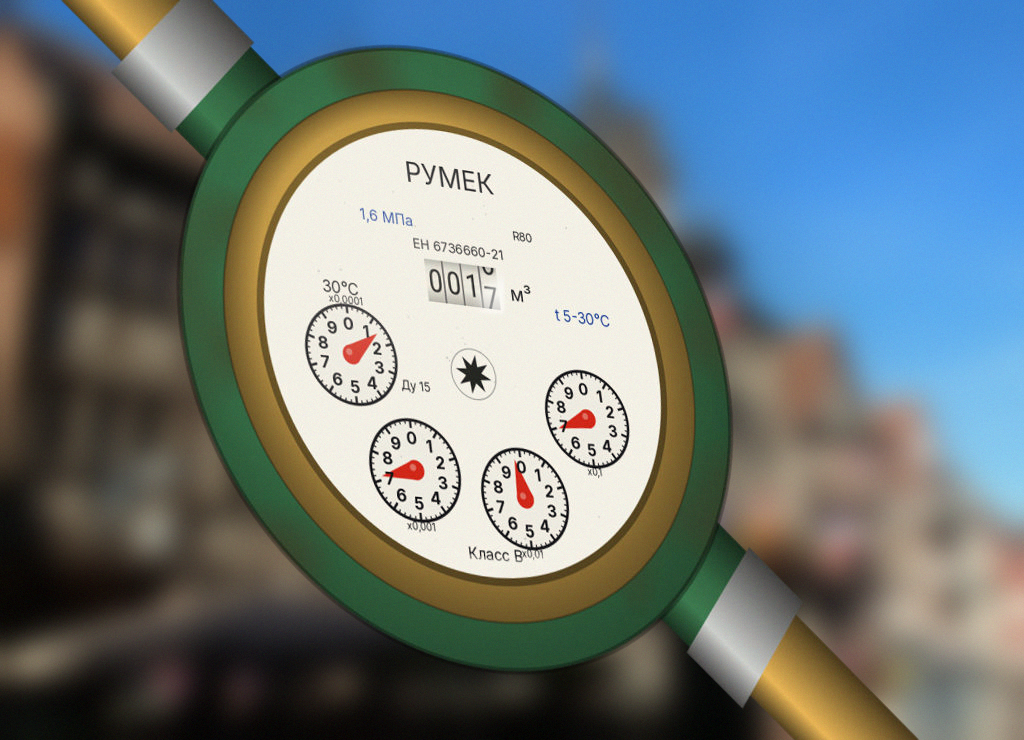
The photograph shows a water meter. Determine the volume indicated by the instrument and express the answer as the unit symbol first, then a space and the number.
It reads m³ 16.6971
